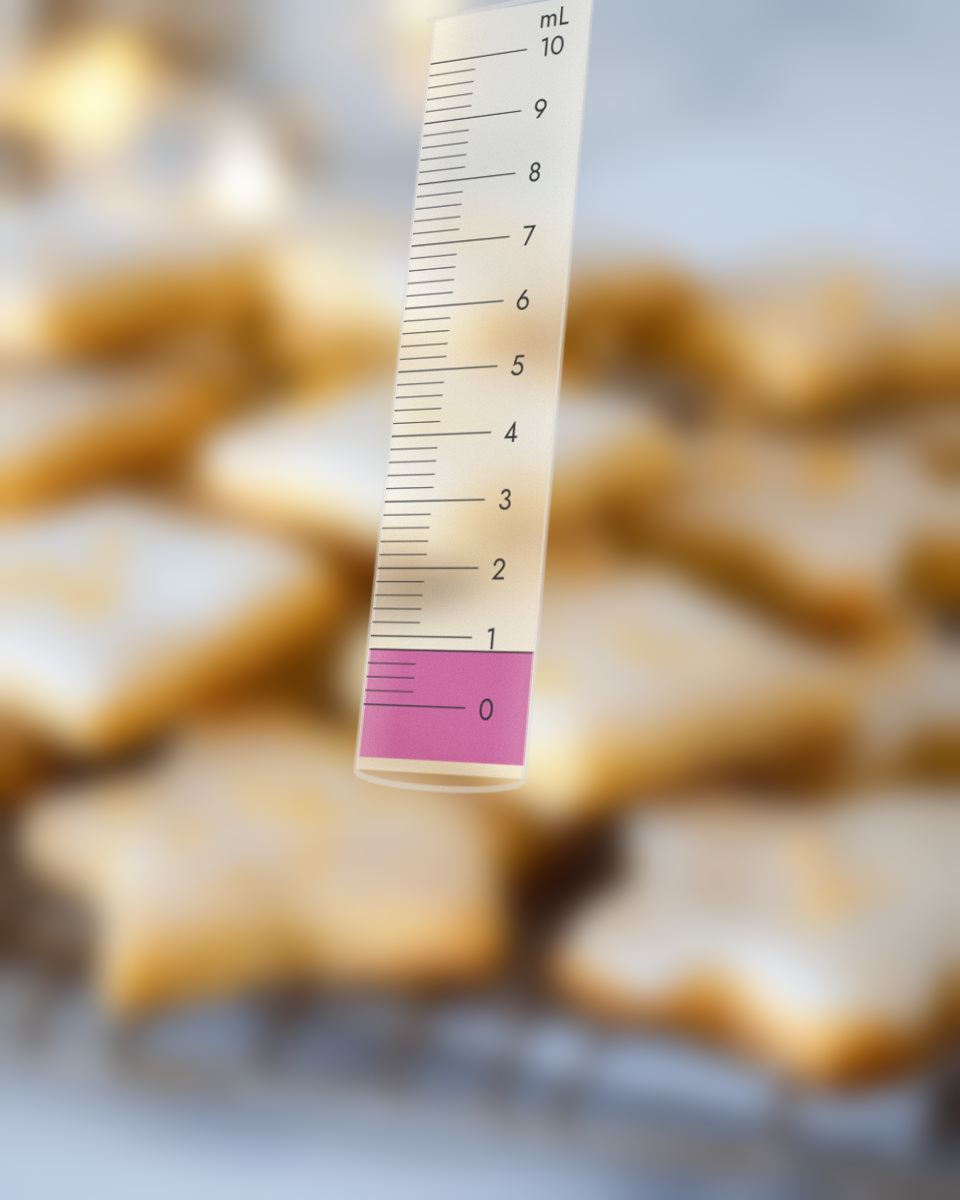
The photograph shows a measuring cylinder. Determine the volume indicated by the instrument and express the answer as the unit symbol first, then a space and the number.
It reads mL 0.8
